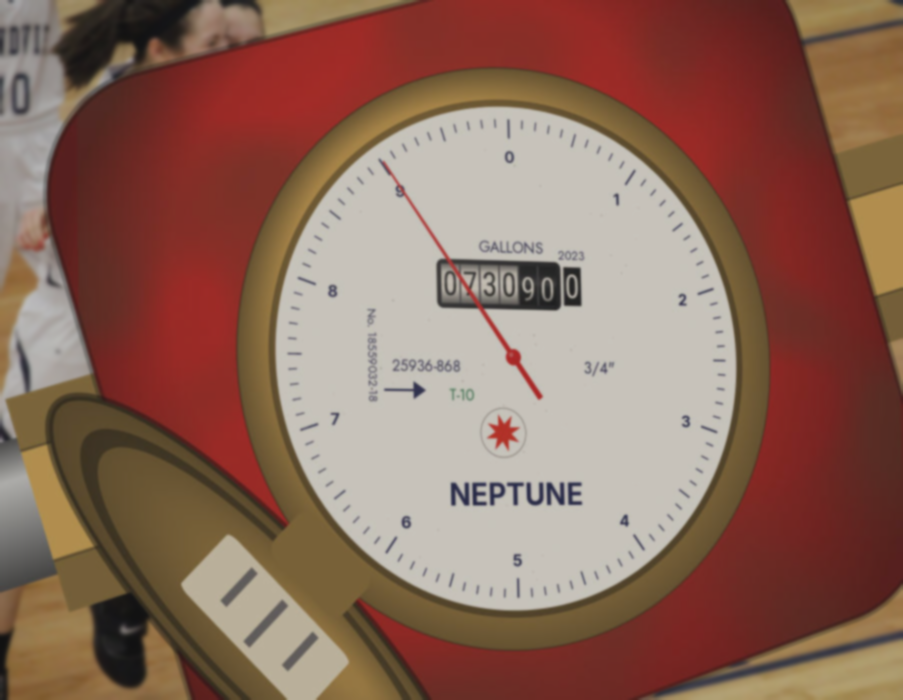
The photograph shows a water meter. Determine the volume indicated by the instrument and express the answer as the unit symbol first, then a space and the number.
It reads gal 730899.0
